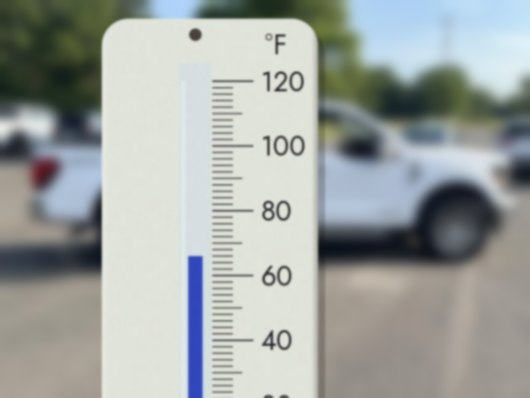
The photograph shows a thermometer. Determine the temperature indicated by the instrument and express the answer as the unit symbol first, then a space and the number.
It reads °F 66
